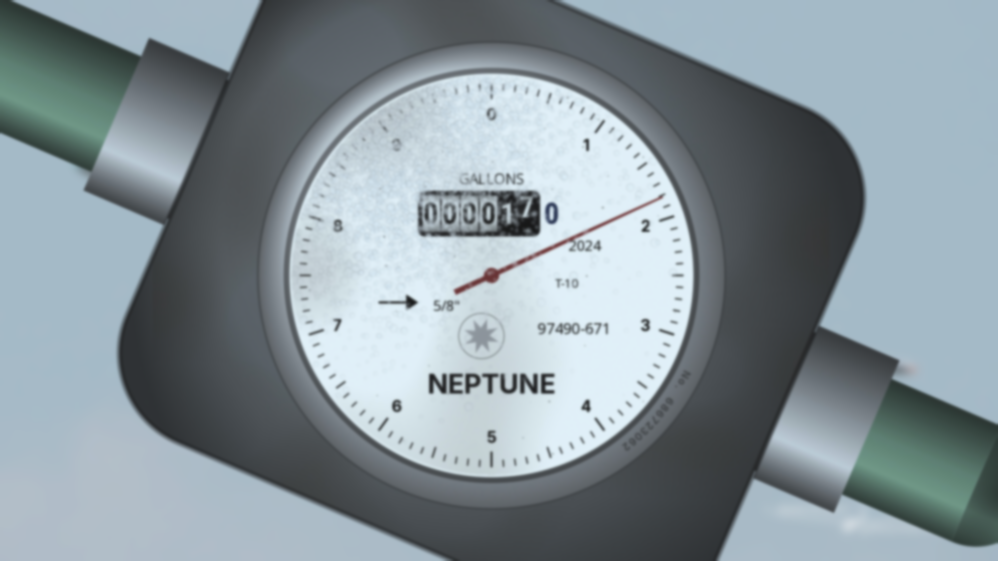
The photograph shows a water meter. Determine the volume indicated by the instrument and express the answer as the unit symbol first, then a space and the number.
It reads gal 171.8
